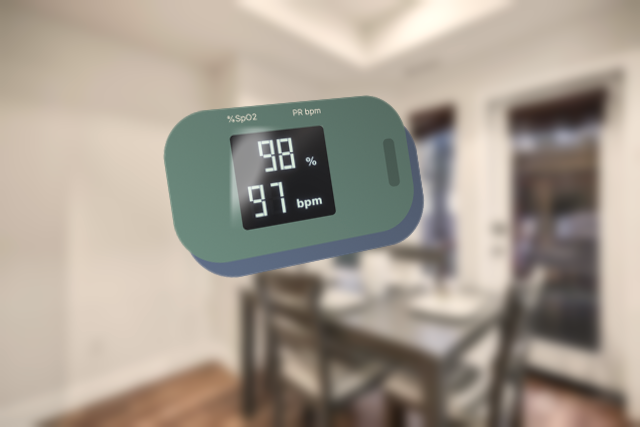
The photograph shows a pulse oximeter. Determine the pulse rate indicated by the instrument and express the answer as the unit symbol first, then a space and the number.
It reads bpm 97
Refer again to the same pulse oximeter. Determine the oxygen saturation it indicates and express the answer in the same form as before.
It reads % 98
